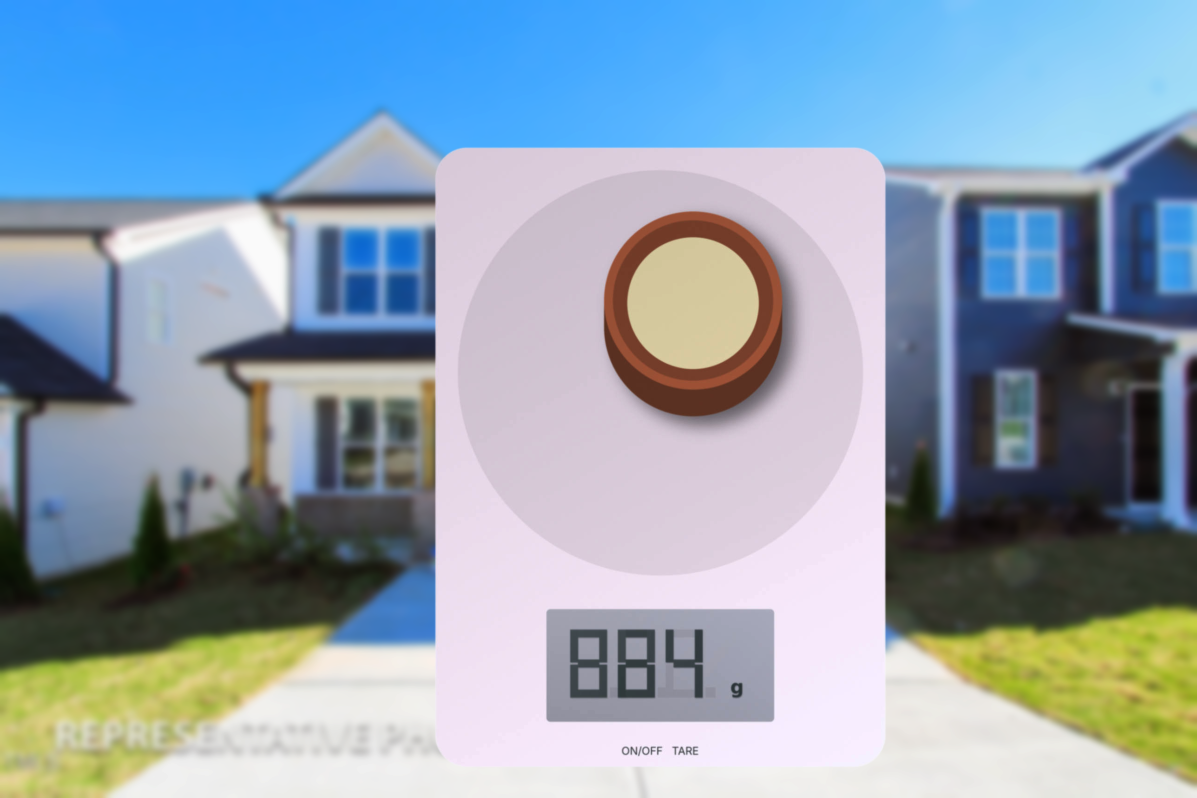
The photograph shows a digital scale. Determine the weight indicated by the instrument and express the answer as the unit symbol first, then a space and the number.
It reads g 884
